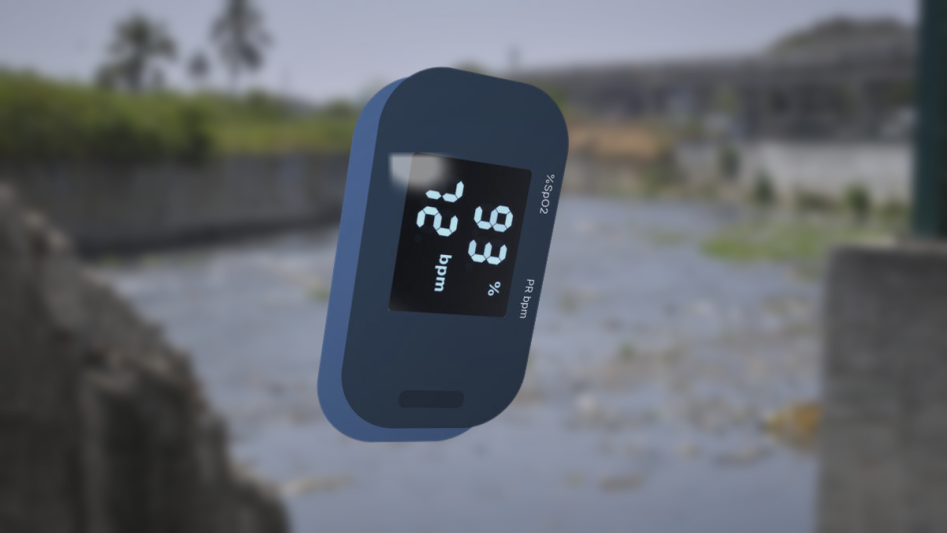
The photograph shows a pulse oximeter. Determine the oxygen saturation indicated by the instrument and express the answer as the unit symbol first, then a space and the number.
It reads % 93
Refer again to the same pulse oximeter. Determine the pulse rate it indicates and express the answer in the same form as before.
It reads bpm 72
